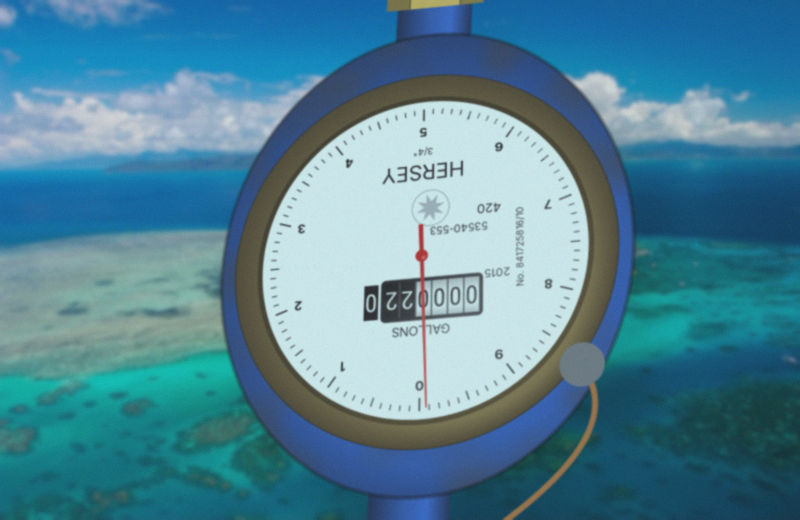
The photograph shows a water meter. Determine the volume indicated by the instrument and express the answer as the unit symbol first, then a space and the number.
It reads gal 219.9
